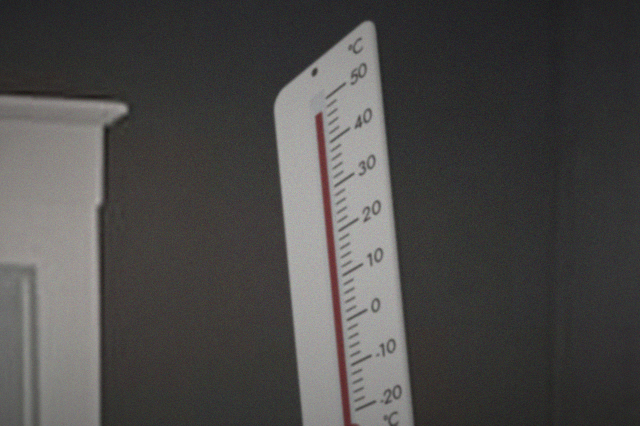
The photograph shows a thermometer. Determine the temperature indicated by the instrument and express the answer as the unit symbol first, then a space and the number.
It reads °C 48
